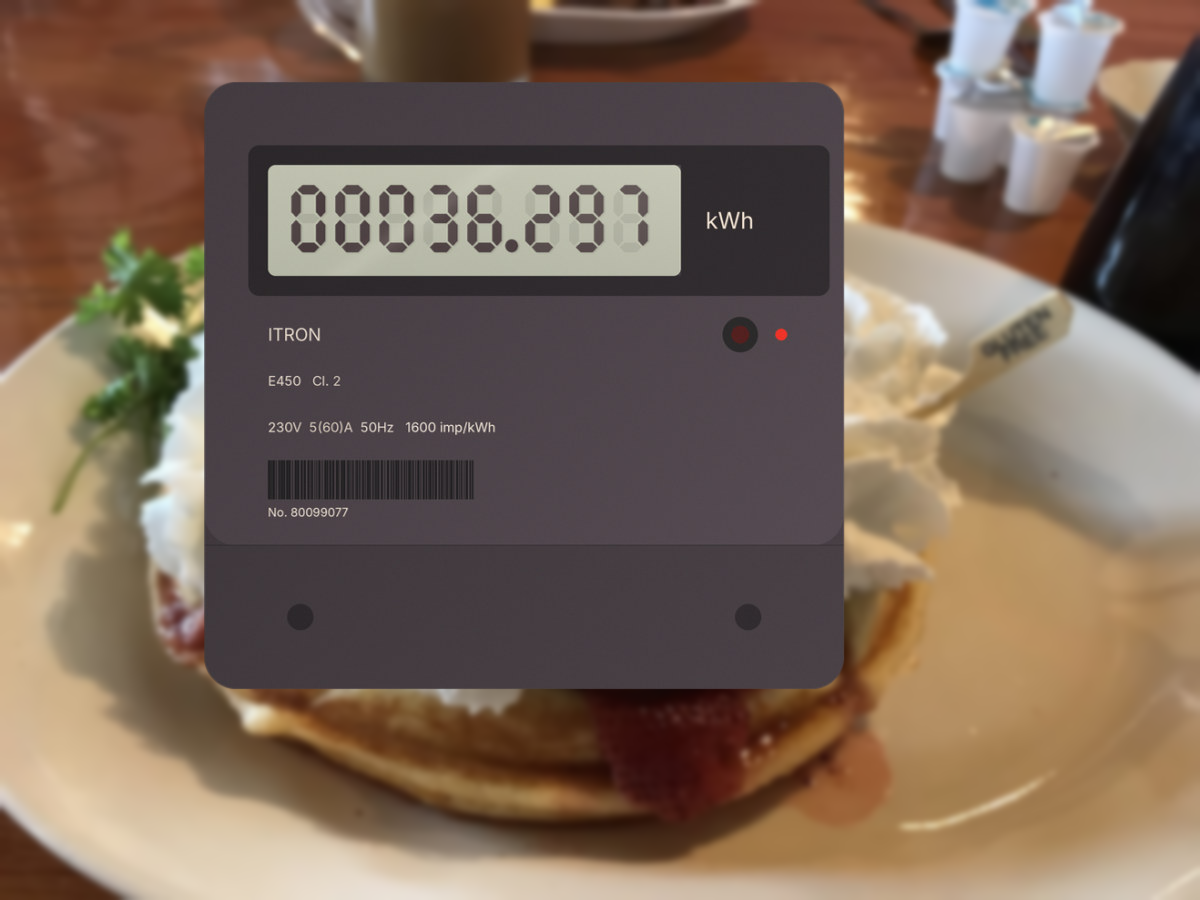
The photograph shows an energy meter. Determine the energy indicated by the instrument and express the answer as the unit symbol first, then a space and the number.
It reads kWh 36.297
